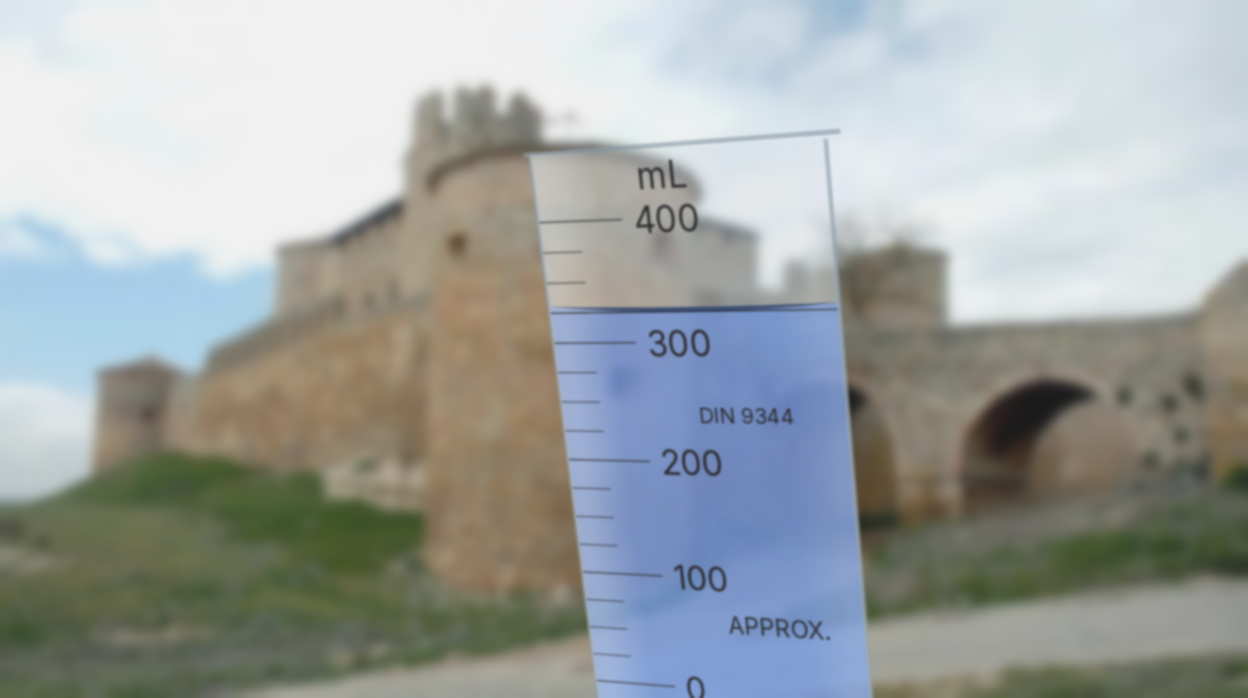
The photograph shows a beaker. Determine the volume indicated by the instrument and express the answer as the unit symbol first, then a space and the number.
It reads mL 325
